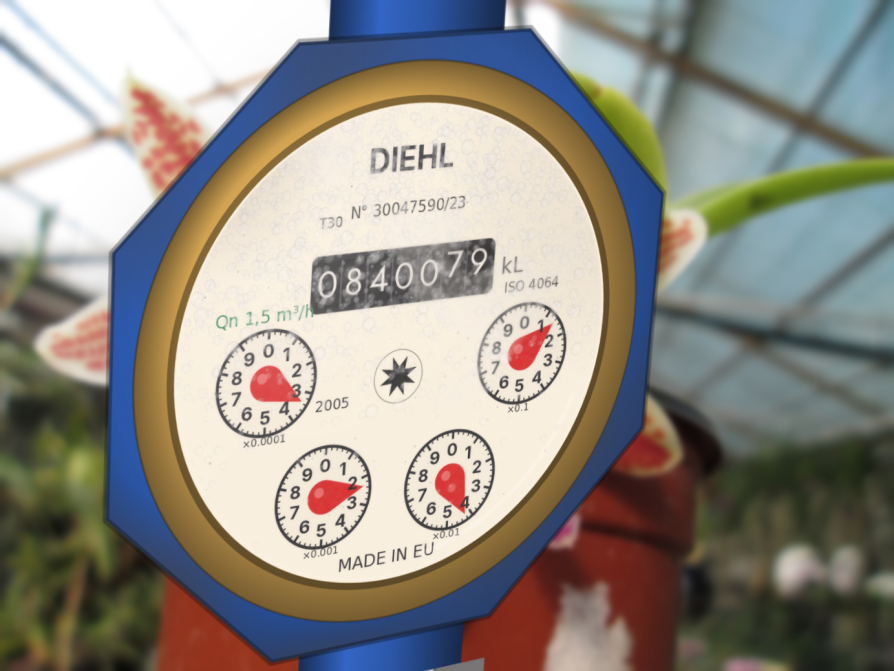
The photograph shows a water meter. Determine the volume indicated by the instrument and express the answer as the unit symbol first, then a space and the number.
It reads kL 840079.1423
